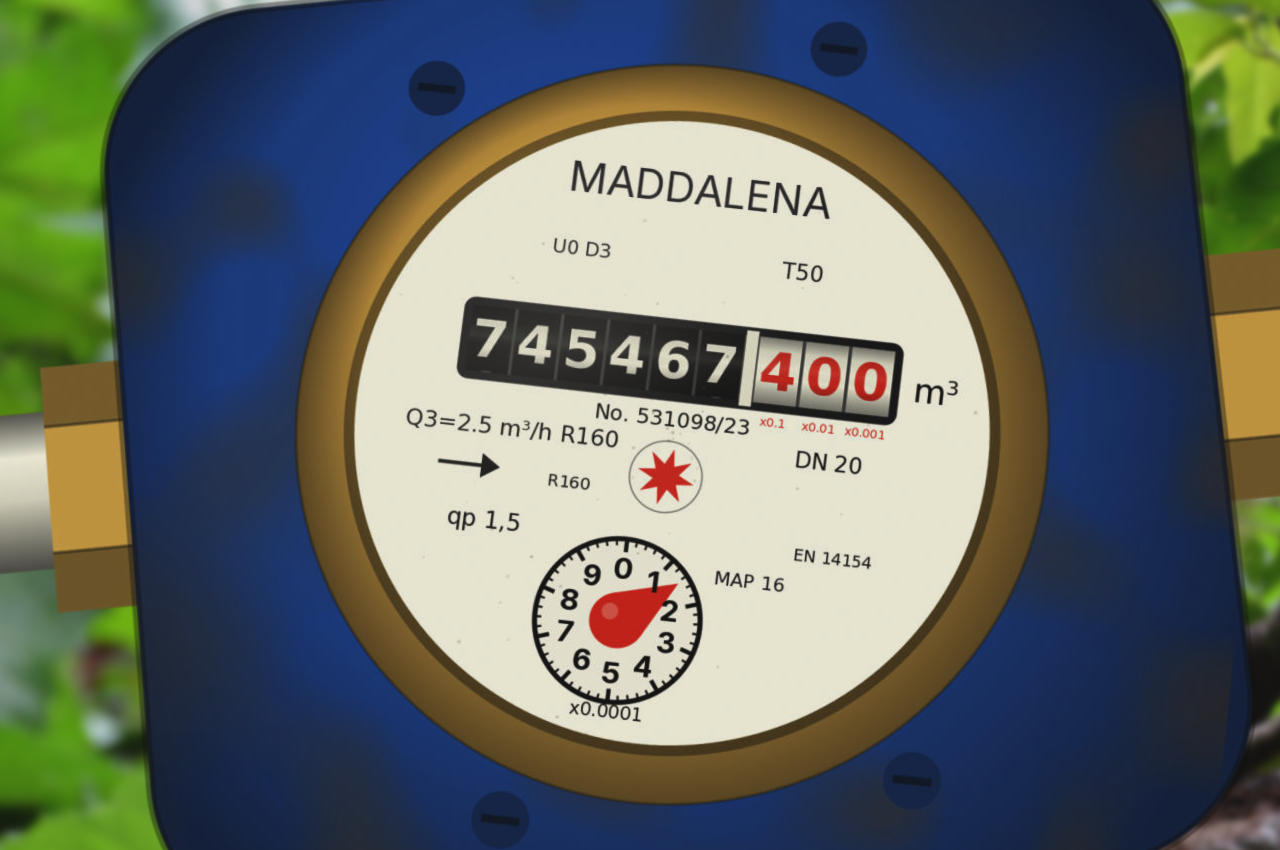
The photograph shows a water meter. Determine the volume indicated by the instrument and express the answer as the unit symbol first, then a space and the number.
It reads m³ 745467.4001
